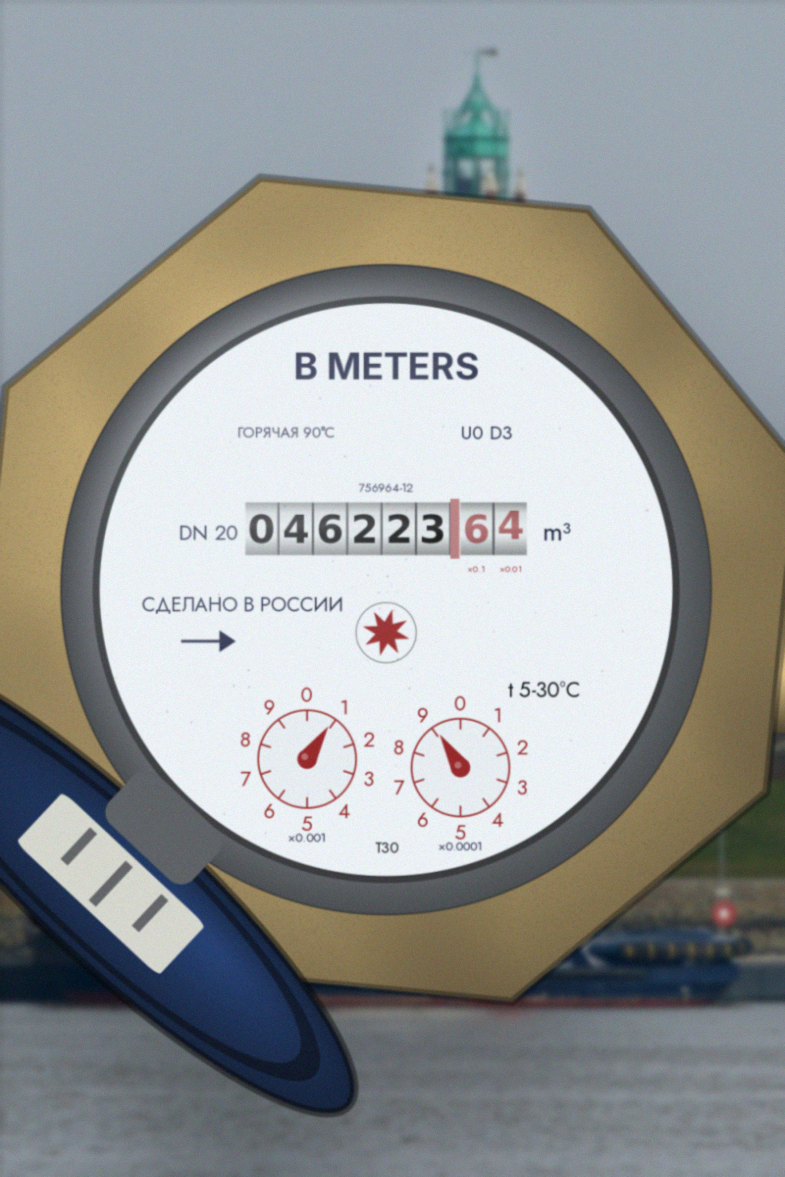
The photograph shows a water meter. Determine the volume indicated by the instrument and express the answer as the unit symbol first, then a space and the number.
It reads m³ 46223.6409
